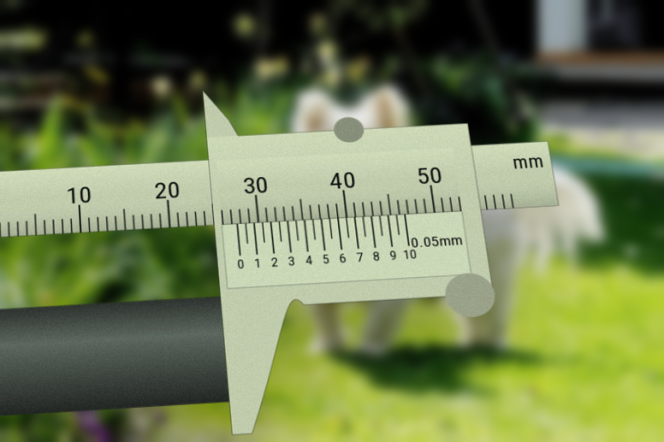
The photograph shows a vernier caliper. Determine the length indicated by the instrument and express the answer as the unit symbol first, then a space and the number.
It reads mm 27.6
